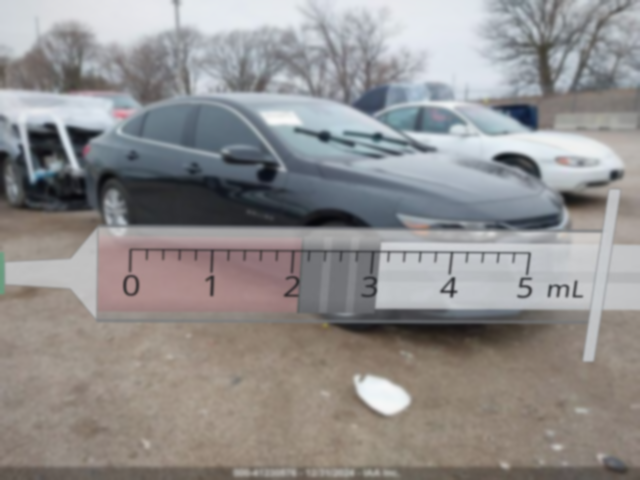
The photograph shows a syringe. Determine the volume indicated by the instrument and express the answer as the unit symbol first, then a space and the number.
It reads mL 2.1
